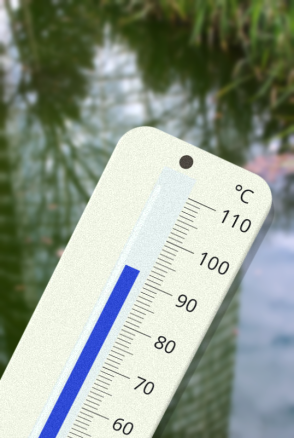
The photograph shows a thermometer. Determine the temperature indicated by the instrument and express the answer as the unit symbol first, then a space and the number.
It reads °C 92
